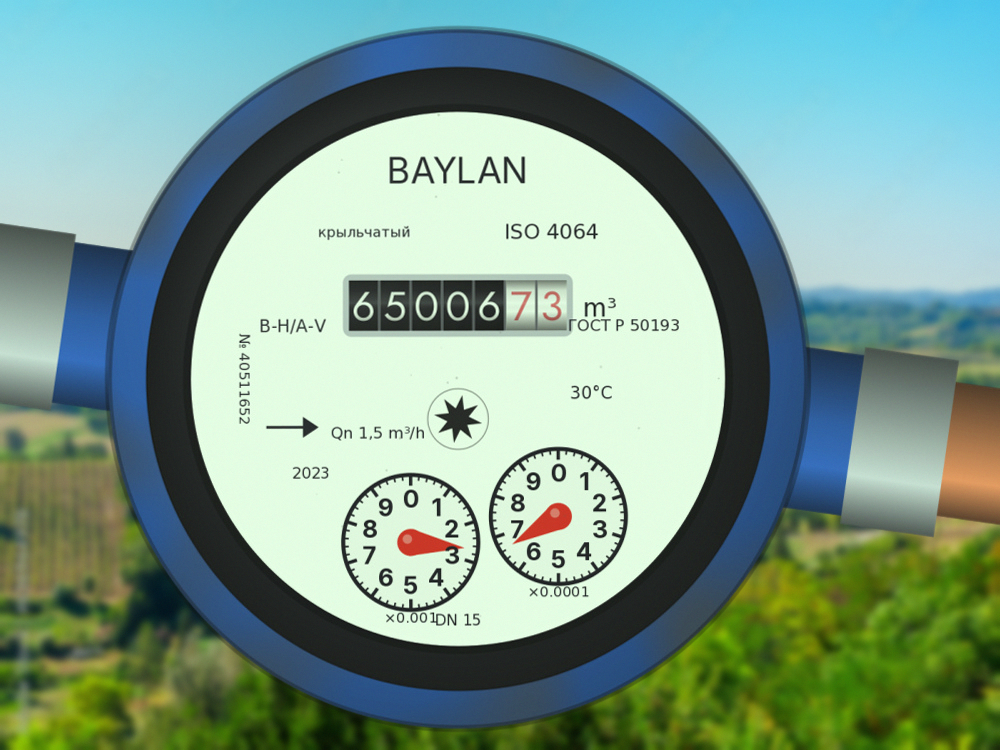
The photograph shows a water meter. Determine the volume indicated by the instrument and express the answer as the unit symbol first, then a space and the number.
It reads m³ 65006.7326
